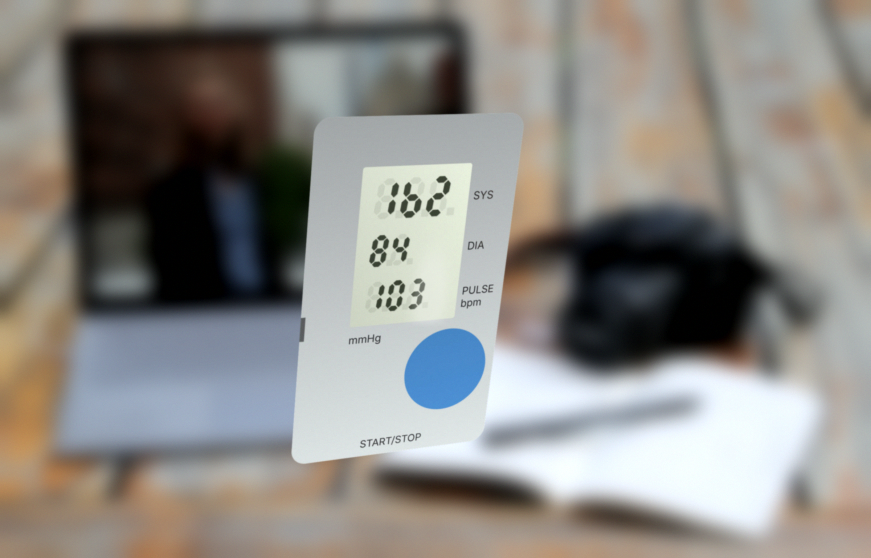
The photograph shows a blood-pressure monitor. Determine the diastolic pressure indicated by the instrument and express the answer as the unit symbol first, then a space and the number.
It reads mmHg 84
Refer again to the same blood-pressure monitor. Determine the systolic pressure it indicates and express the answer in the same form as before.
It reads mmHg 162
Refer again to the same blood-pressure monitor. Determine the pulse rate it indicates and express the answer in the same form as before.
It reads bpm 103
